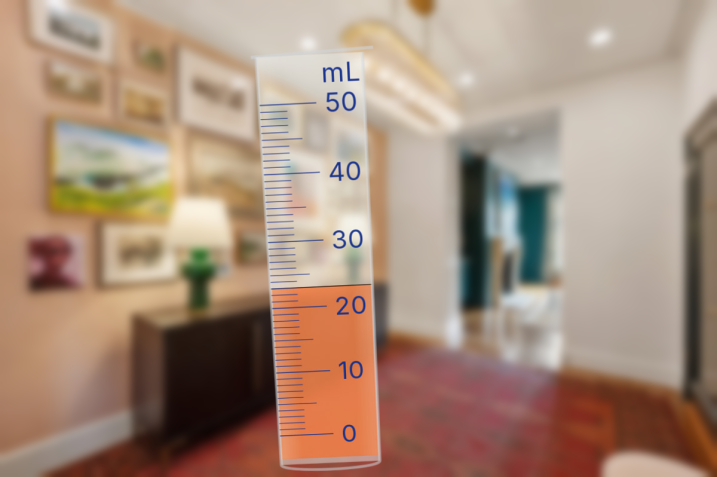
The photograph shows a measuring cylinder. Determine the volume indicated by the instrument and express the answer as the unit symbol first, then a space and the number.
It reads mL 23
